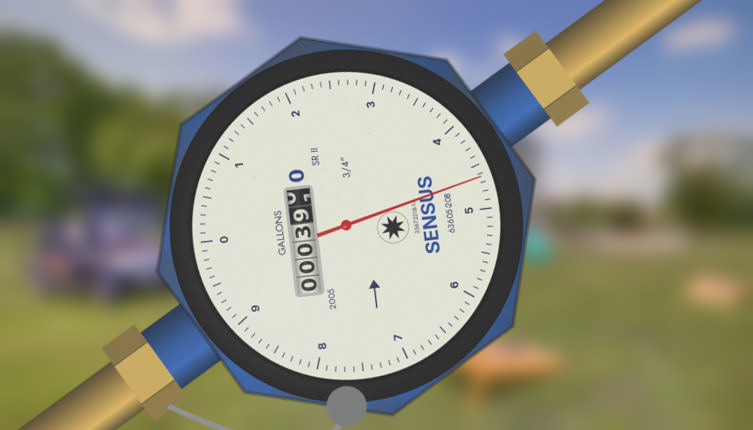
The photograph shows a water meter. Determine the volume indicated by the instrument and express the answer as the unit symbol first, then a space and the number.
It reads gal 3904.6
